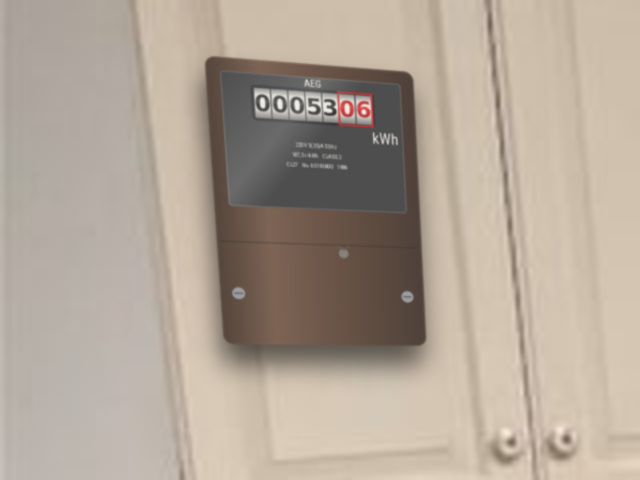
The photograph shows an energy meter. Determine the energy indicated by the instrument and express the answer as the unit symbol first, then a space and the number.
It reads kWh 53.06
